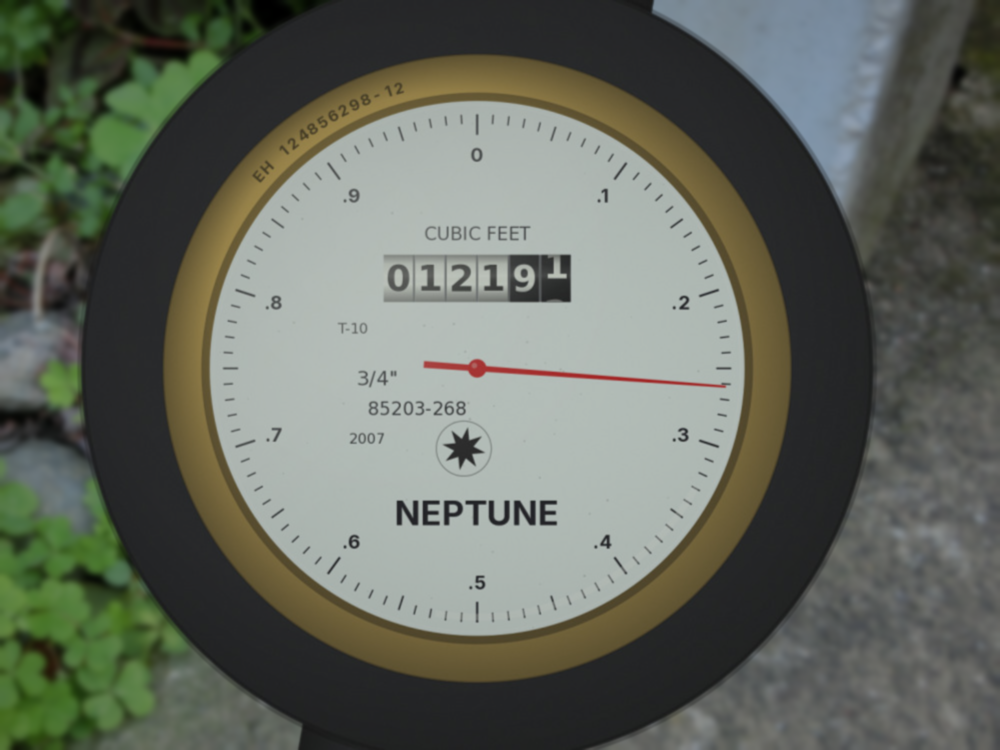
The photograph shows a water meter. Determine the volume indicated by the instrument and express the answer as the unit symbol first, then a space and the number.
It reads ft³ 12191.26
